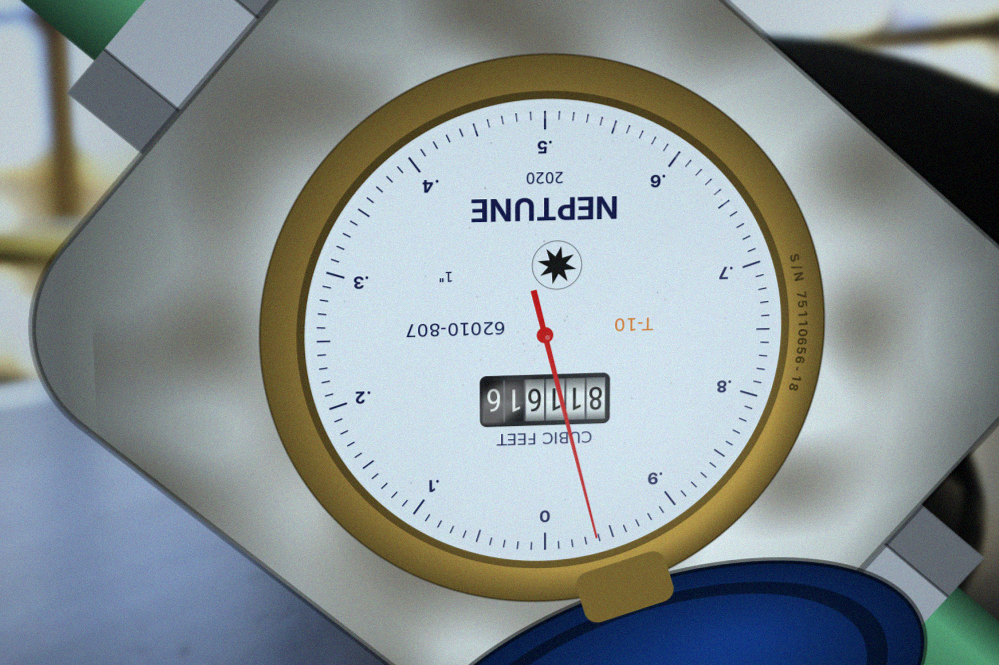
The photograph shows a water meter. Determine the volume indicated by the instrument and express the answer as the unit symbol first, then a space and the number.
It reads ft³ 811615.96
